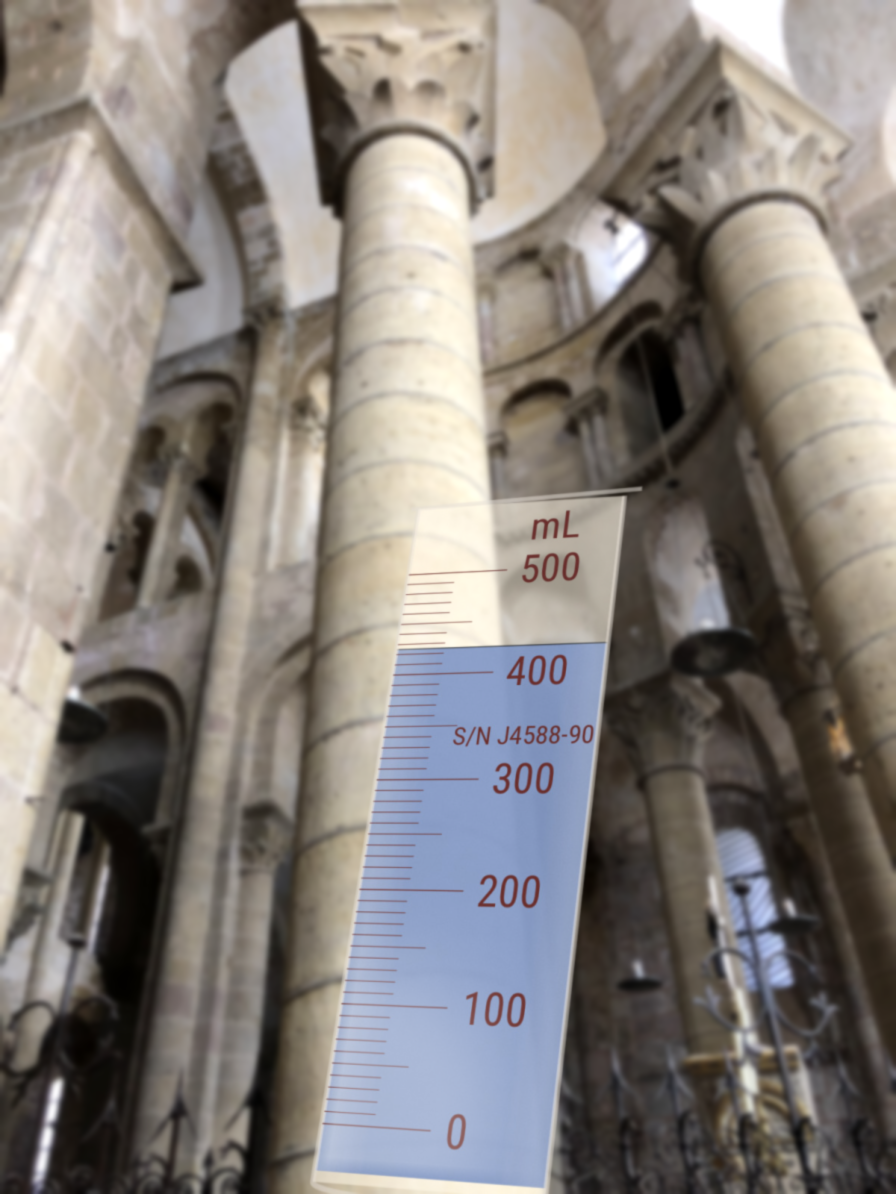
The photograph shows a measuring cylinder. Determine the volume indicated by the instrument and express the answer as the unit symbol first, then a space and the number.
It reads mL 425
